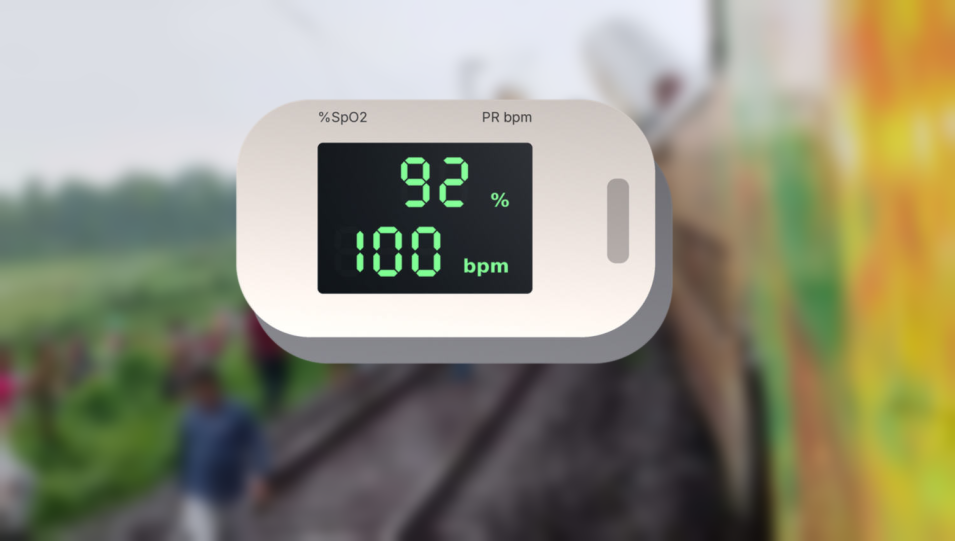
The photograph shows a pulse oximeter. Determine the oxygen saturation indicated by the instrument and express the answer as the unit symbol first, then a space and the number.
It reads % 92
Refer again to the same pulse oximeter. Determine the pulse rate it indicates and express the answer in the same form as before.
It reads bpm 100
